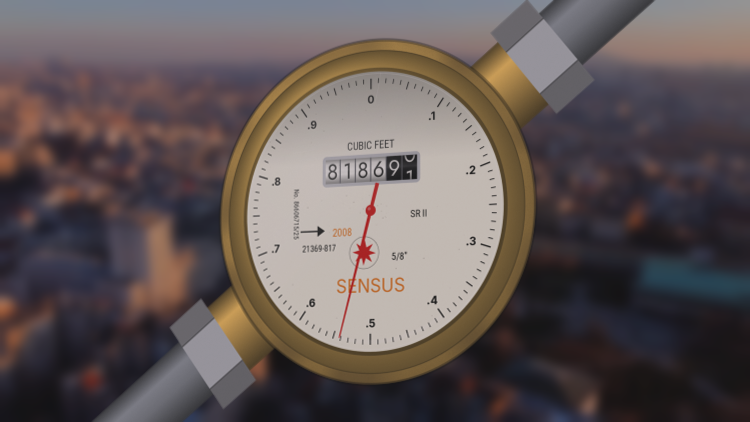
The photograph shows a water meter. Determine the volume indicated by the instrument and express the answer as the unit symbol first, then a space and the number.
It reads ft³ 818690.54
